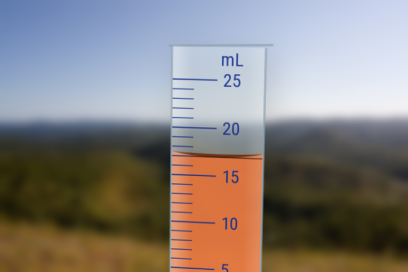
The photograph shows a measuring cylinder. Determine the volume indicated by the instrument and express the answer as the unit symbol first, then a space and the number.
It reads mL 17
